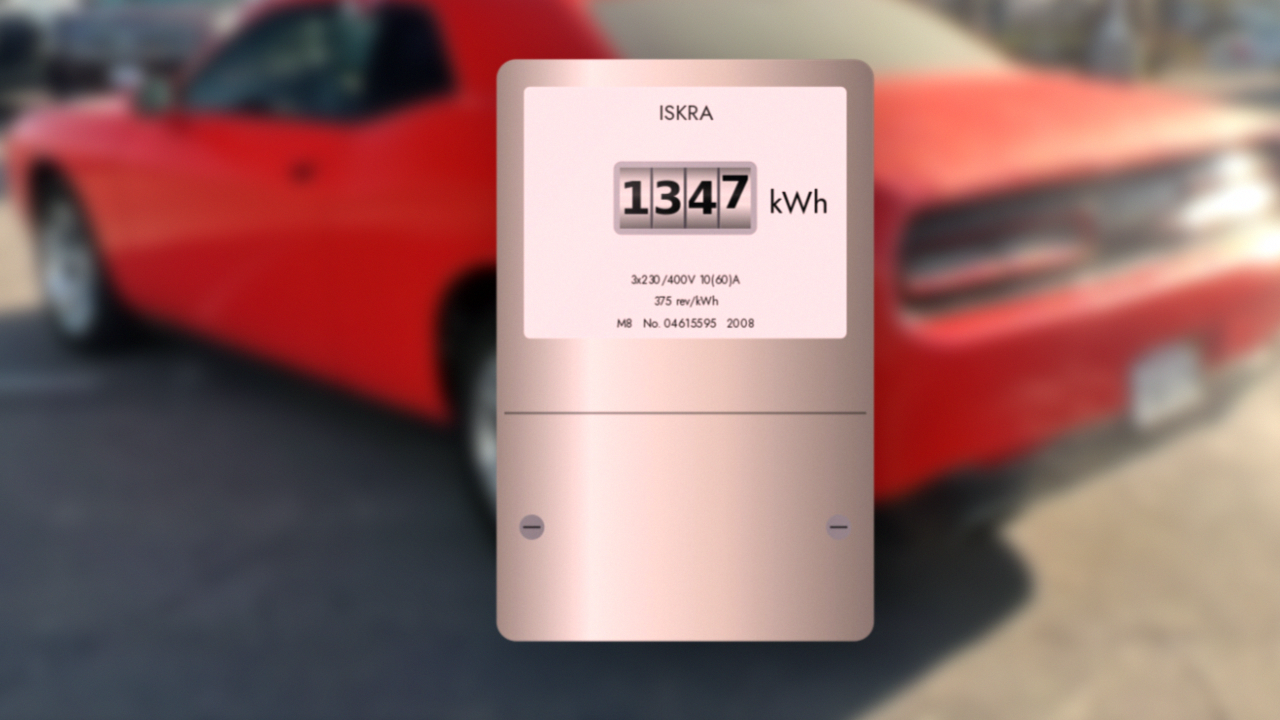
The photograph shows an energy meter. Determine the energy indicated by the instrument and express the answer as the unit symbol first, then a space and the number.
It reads kWh 1347
